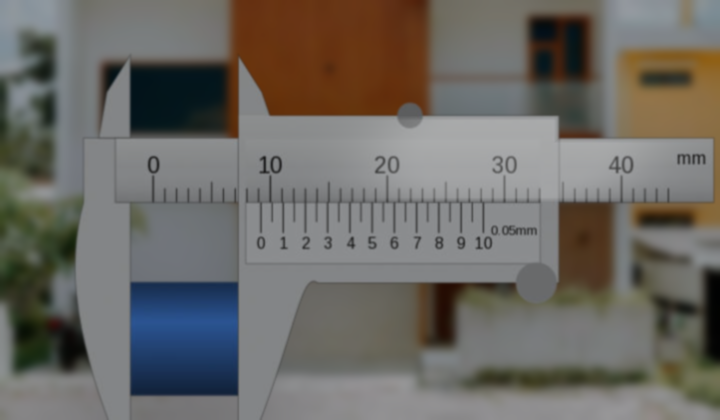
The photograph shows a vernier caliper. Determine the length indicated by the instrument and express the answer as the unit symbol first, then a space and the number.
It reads mm 9.2
